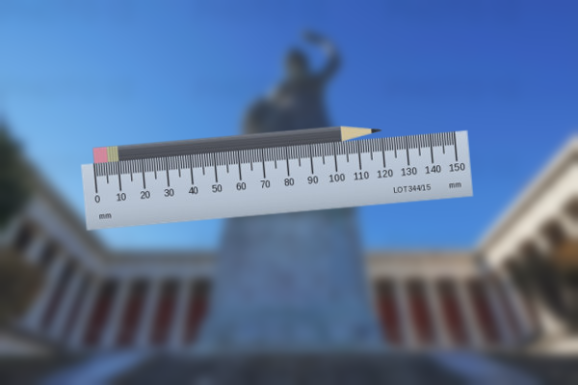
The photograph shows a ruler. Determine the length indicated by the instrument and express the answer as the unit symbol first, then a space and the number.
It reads mm 120
